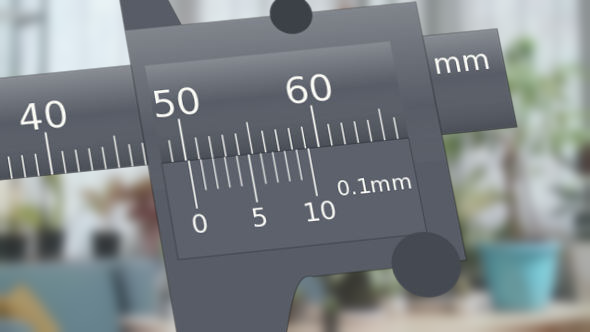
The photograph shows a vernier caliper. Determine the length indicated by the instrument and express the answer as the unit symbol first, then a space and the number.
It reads mm 50.2
